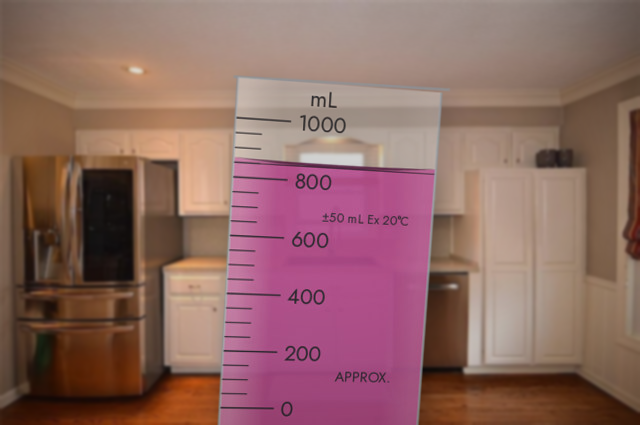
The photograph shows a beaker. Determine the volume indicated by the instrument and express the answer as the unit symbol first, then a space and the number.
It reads mL 850
